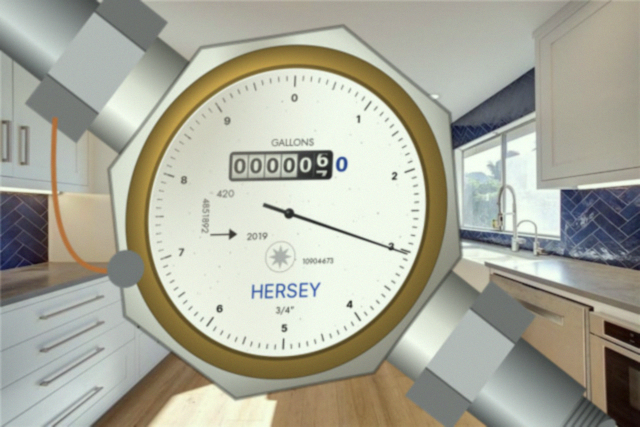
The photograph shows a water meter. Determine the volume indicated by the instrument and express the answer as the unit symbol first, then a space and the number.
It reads gal 63.0
